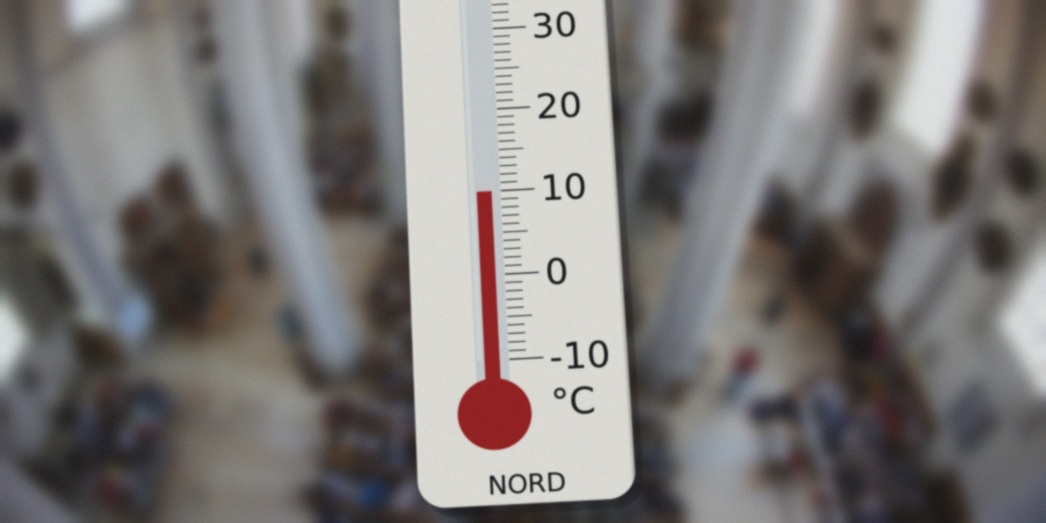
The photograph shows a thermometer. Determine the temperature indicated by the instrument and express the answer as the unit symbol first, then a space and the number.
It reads °C 10
